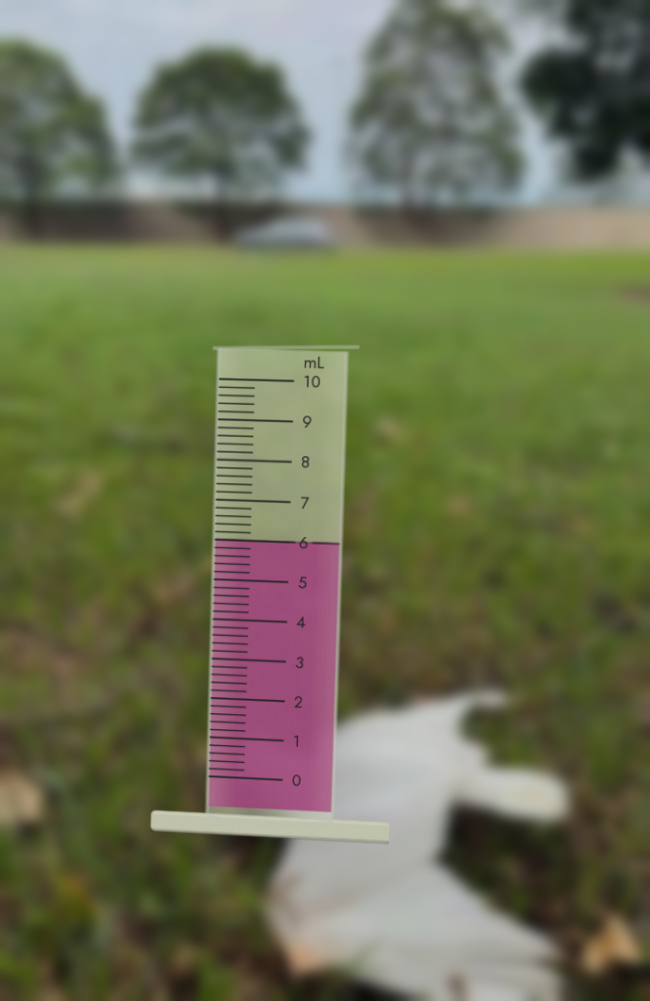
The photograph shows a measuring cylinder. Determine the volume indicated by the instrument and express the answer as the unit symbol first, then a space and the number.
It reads mL 6
